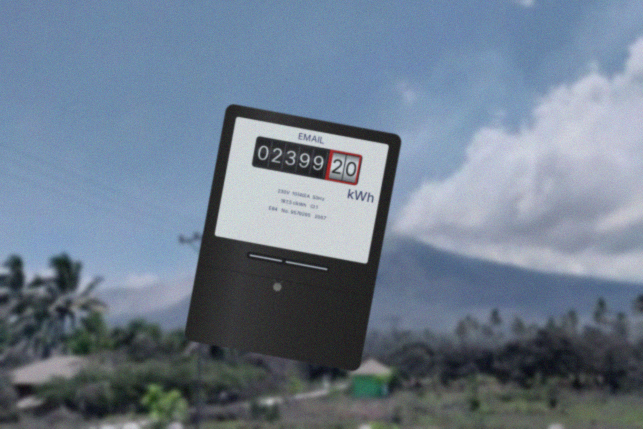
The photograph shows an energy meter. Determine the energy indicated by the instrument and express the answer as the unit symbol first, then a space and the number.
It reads kWh 2399.20
